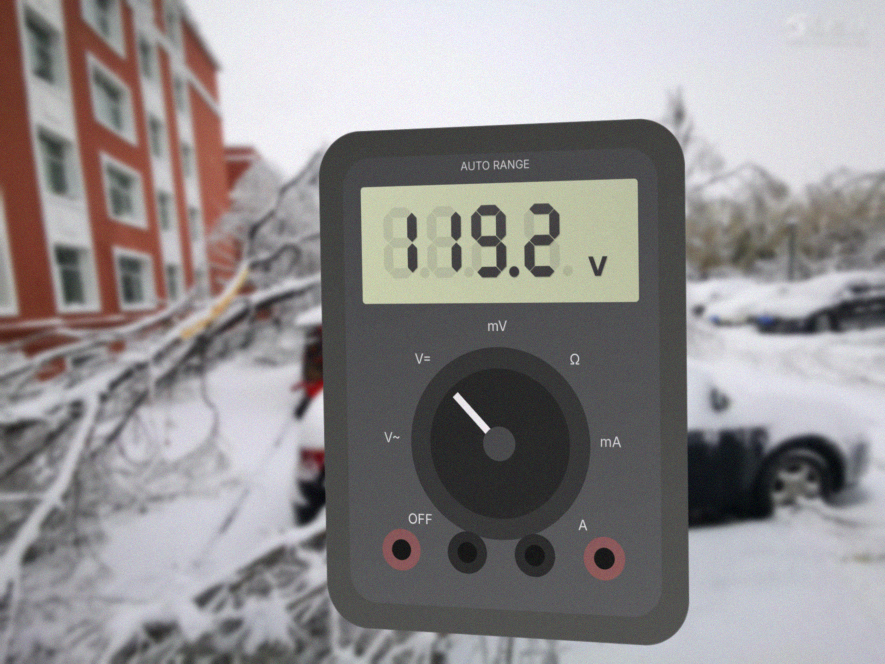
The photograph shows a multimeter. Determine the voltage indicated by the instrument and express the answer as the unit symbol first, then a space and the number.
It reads V 119.2
